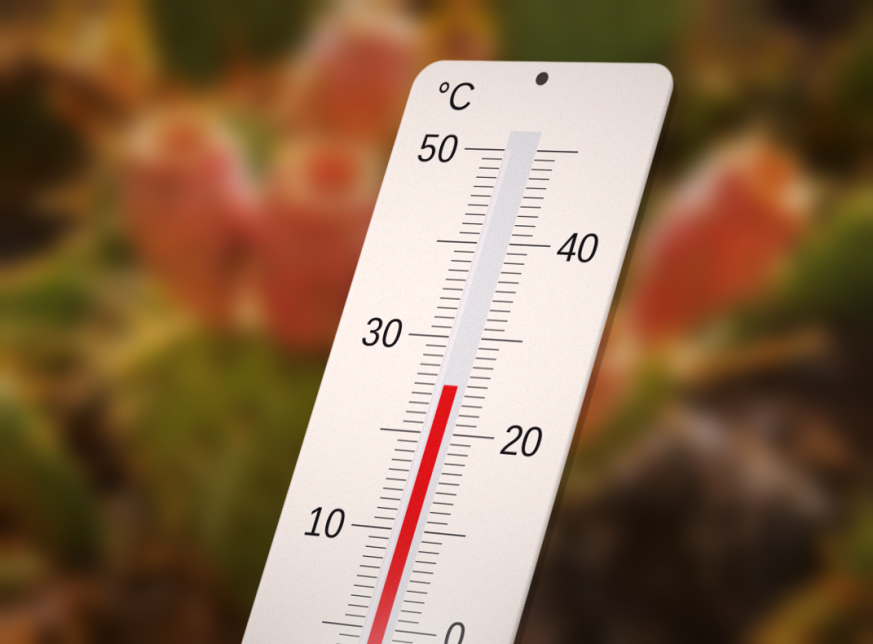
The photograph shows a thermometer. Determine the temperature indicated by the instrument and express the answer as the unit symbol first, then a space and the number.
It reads °C 25
